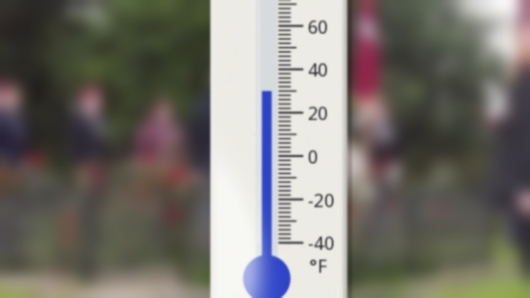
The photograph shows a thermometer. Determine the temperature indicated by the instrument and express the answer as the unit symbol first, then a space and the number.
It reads °F 30
